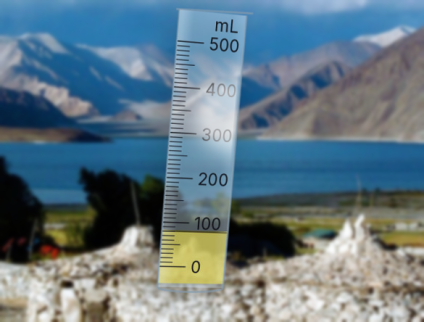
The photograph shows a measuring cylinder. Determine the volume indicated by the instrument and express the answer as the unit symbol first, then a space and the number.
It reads mL 80
